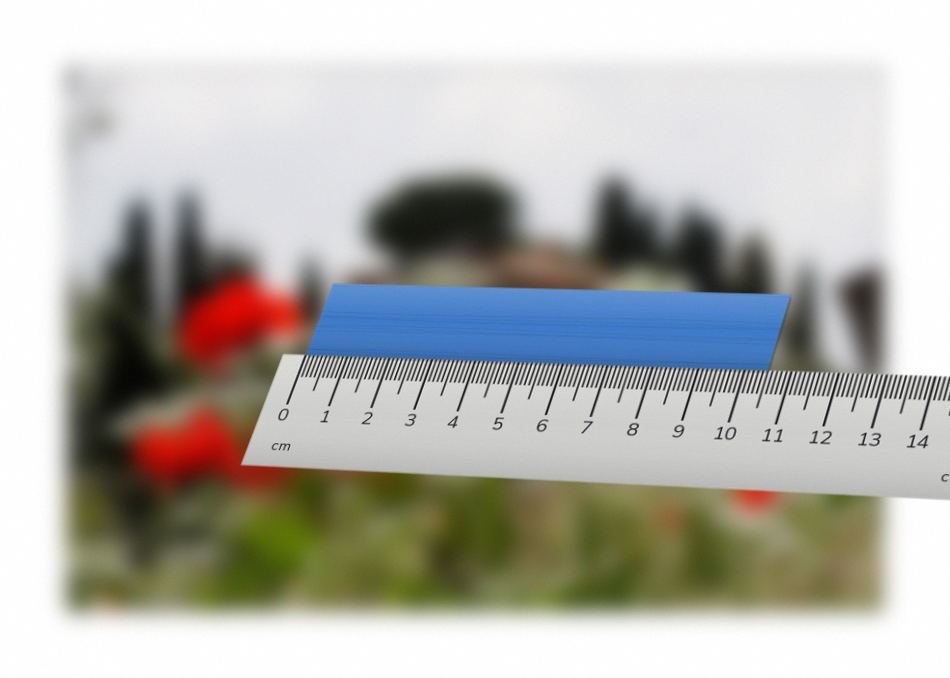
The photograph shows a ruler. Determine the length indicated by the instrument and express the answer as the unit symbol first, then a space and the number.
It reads cm 10.5
